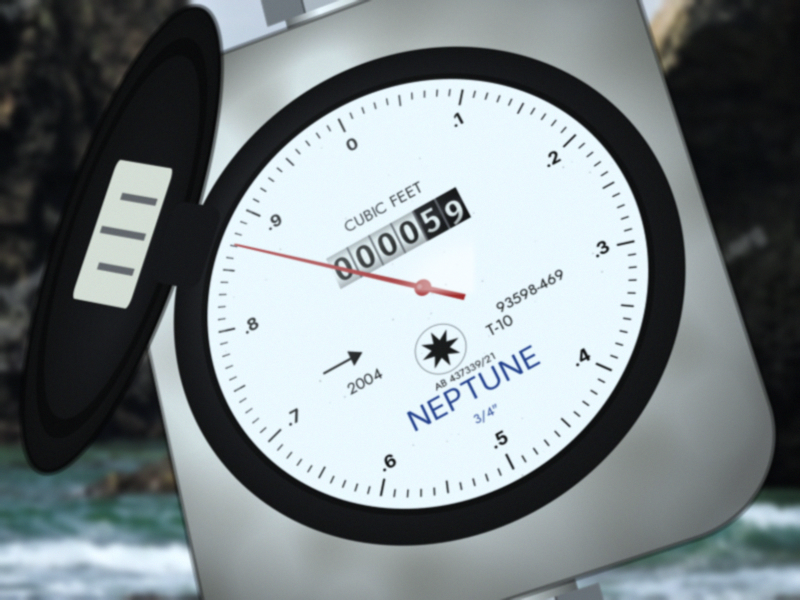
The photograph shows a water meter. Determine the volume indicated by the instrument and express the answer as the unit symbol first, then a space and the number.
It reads ft³ 58.87
